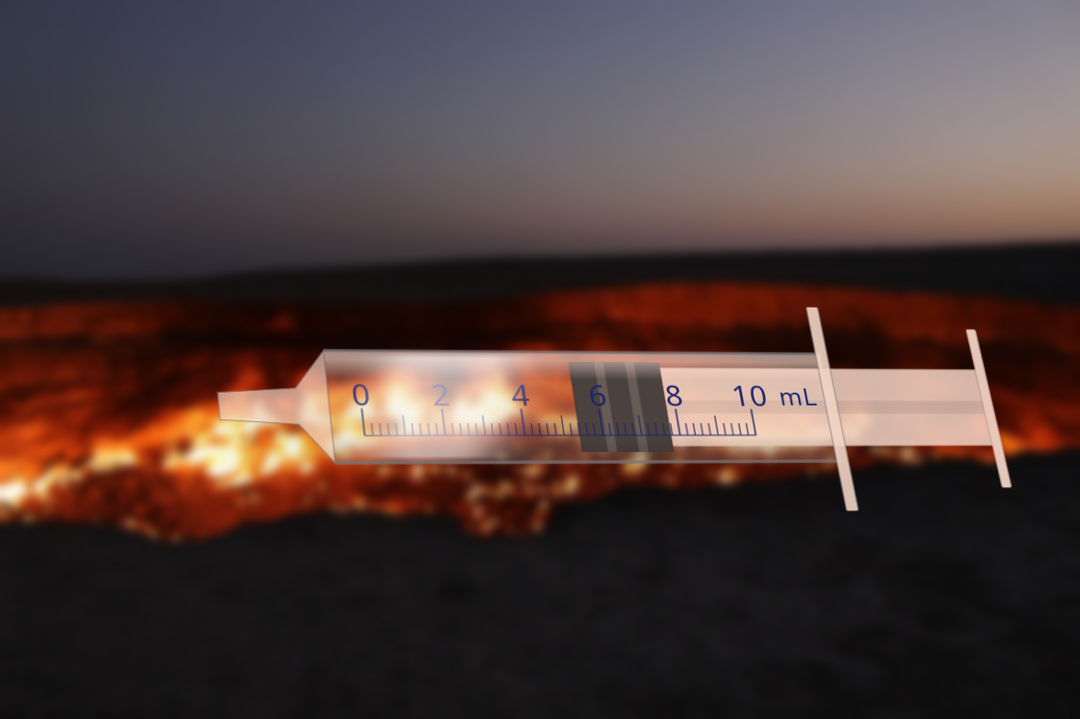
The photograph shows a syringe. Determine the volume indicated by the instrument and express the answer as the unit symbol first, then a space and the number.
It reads mL 5.4
